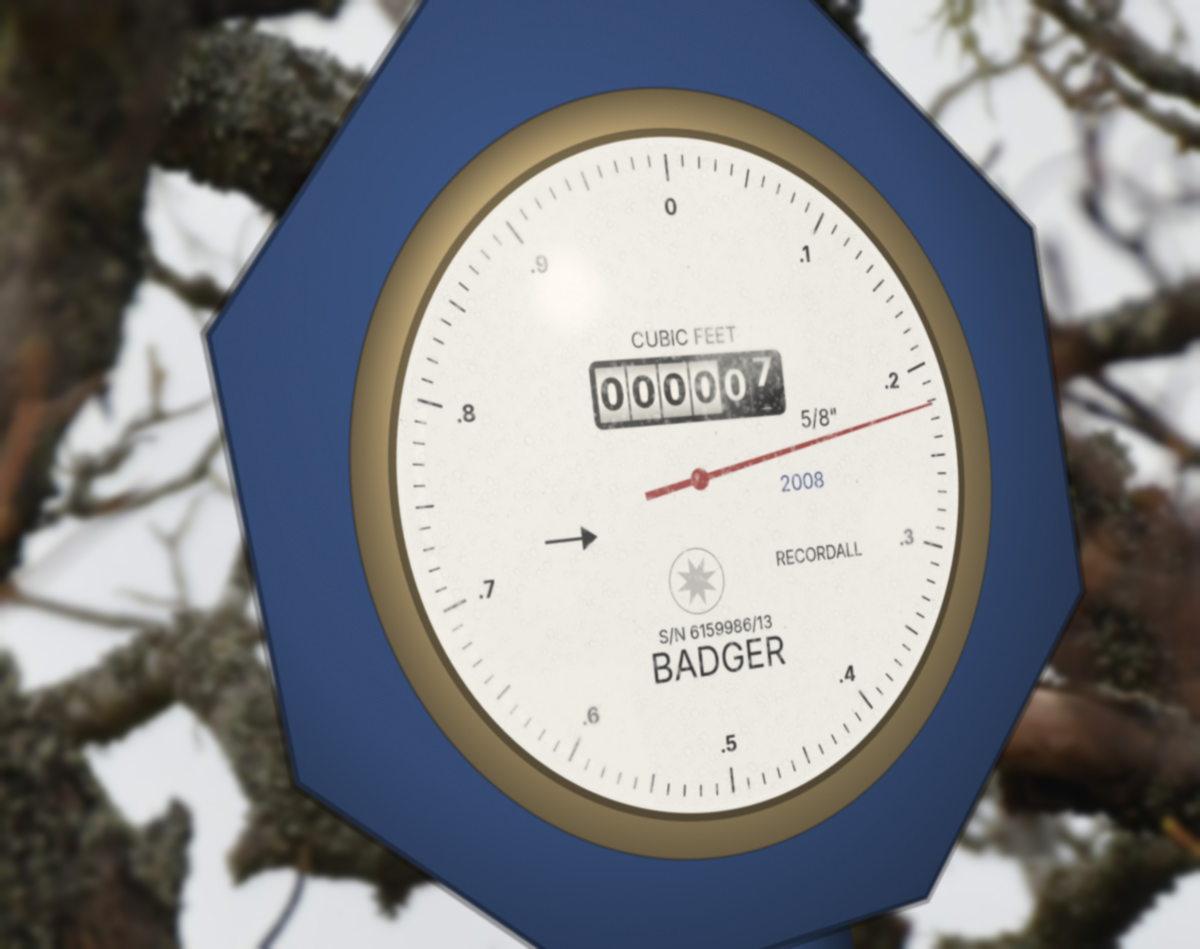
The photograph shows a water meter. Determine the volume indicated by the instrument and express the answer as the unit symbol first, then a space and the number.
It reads ft³ 7.22
